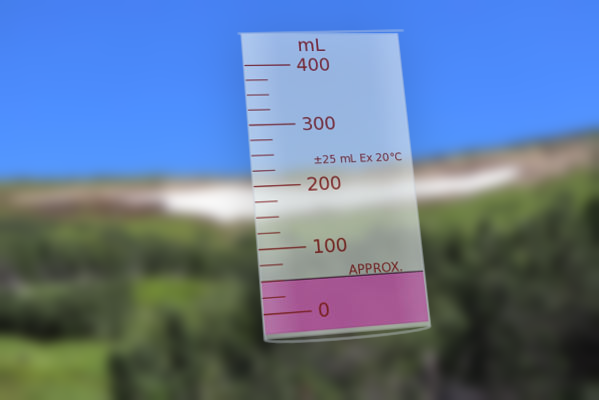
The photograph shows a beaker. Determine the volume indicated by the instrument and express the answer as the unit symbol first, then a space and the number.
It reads mL 50
